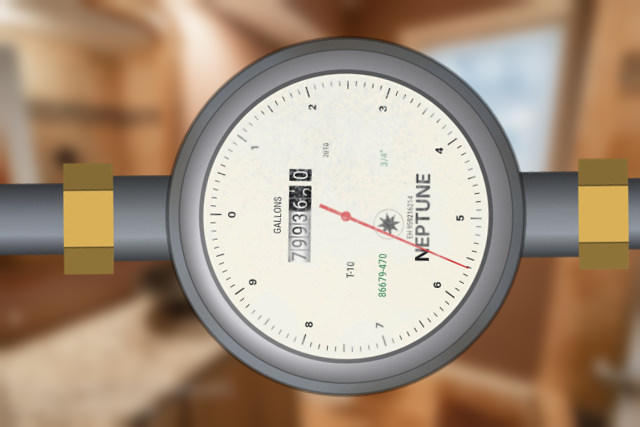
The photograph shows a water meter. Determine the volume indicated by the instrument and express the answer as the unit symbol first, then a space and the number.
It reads gal 7993615.6
